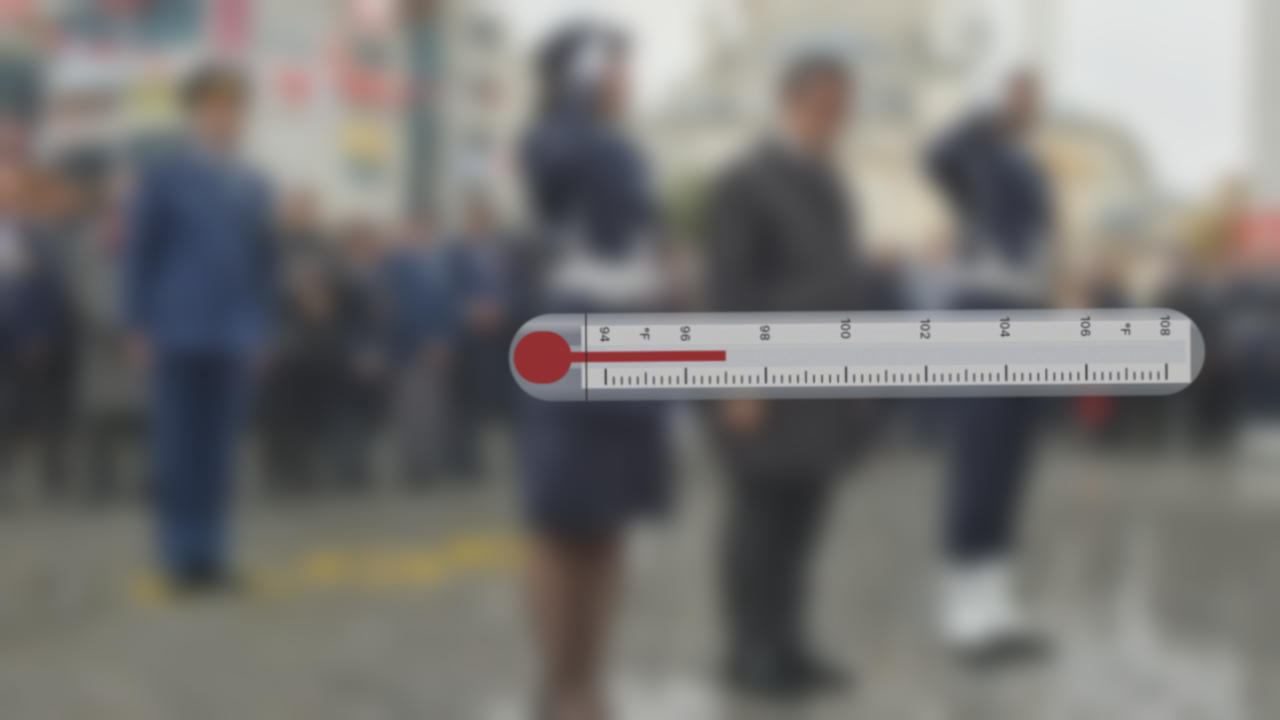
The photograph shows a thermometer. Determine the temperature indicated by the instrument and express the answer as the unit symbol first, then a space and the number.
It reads °F 97
